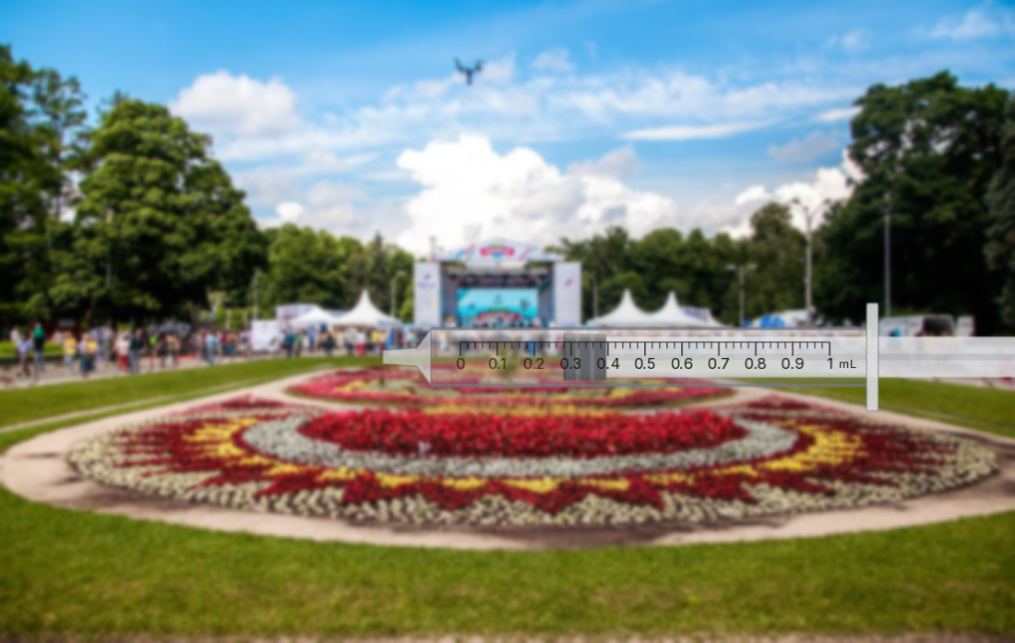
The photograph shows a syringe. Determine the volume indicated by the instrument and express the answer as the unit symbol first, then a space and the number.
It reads mL 0.28
